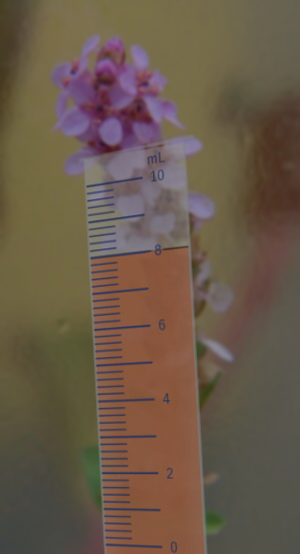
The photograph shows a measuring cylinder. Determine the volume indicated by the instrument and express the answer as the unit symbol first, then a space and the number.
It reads mL 8
